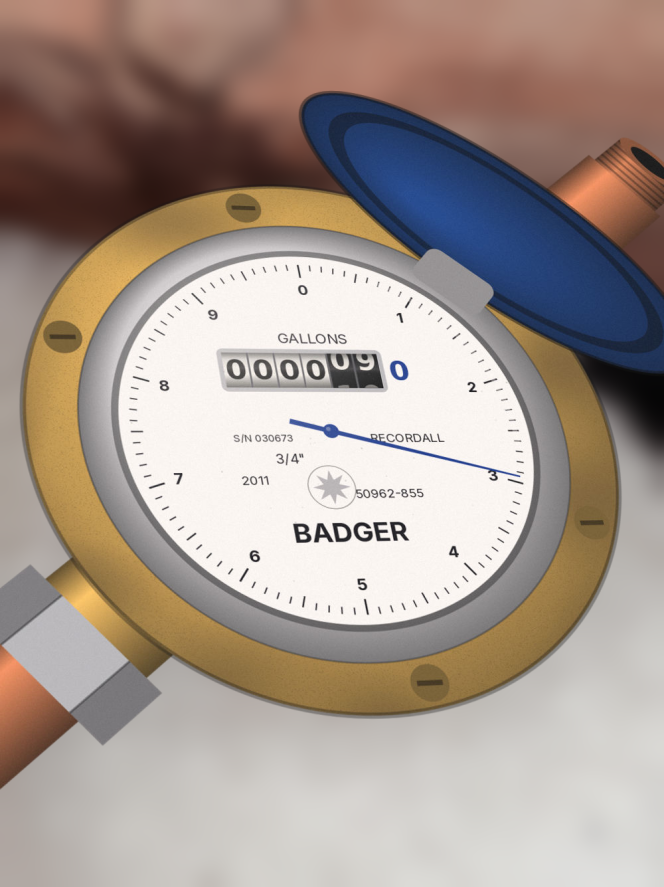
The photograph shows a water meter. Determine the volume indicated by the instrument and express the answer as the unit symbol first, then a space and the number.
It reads gal 92.9
